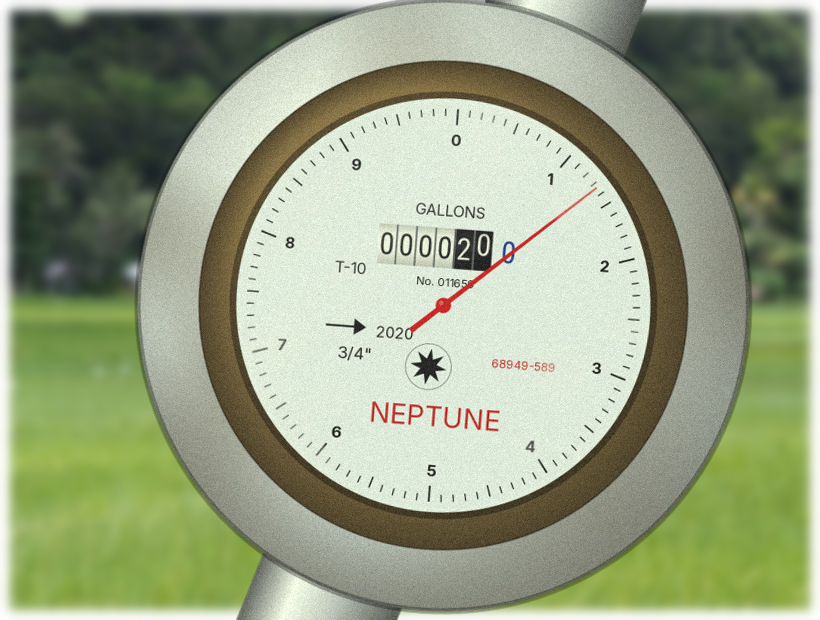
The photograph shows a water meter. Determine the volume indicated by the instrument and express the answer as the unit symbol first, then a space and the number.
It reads gal 201.3
